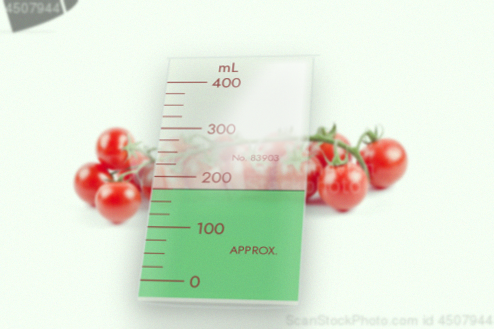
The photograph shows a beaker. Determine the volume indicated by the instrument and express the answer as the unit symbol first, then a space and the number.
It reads mL 175
